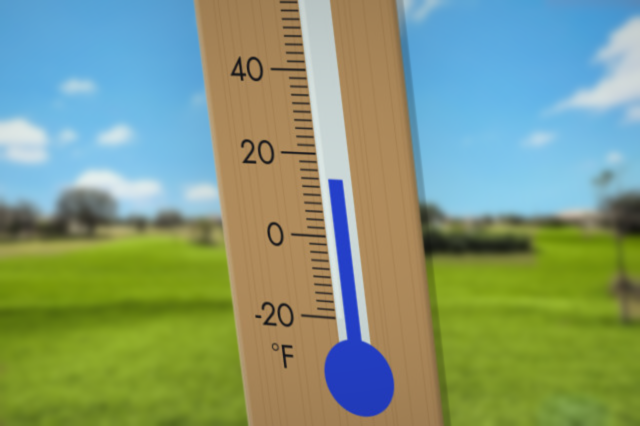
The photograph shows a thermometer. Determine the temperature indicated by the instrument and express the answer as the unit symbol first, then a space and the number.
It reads °F 14
